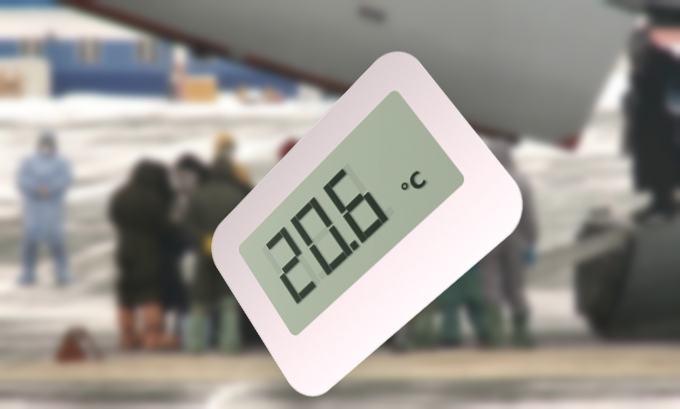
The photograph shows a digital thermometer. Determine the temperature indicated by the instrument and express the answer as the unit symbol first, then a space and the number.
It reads °C 20.6
